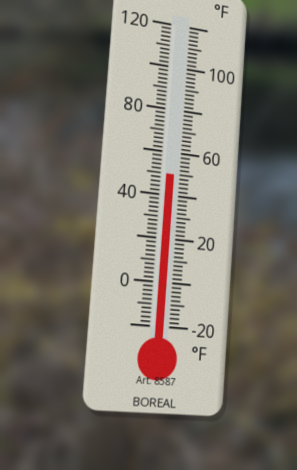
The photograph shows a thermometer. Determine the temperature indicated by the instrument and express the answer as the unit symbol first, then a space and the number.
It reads °F 50
